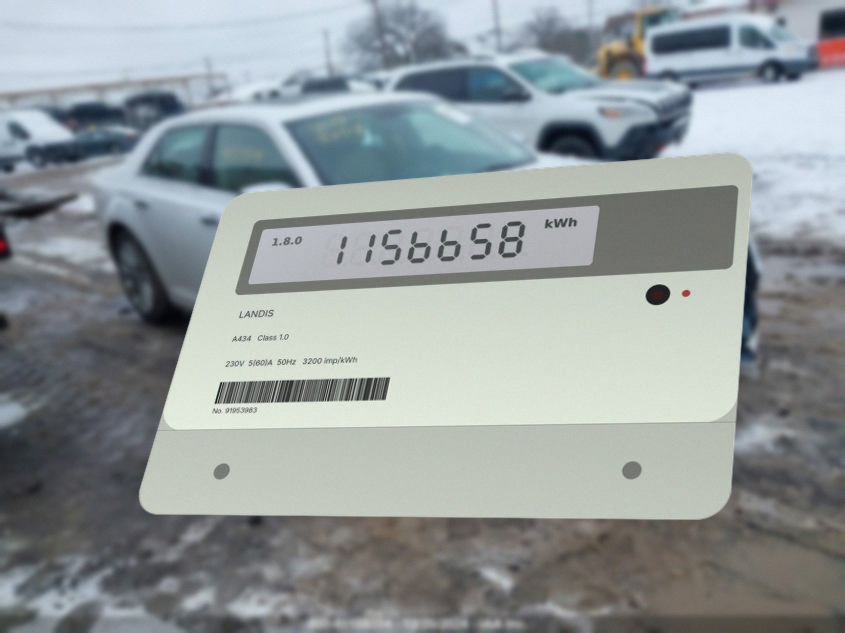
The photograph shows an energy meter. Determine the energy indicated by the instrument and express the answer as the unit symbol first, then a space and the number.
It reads kWh 1156658
